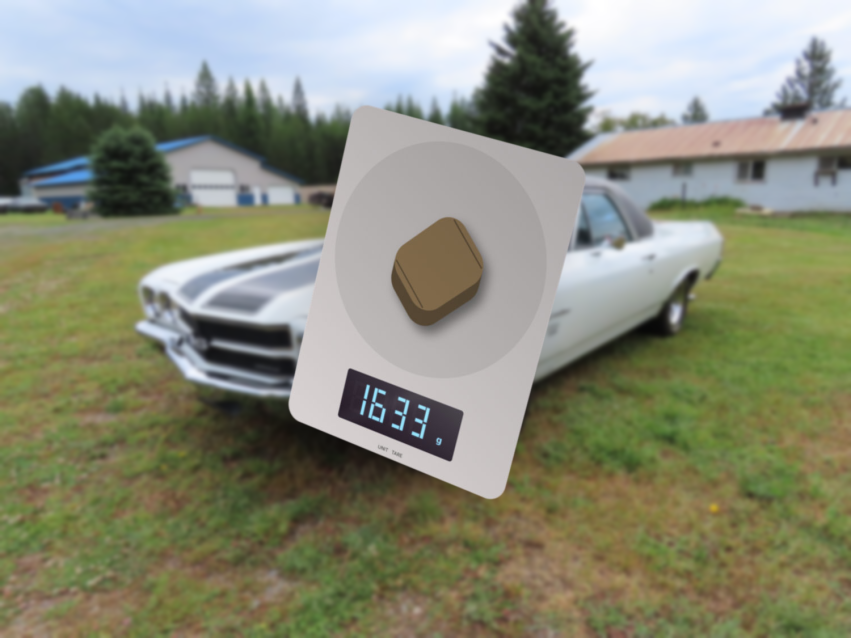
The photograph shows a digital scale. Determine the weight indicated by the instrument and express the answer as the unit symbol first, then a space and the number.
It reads g 1633
